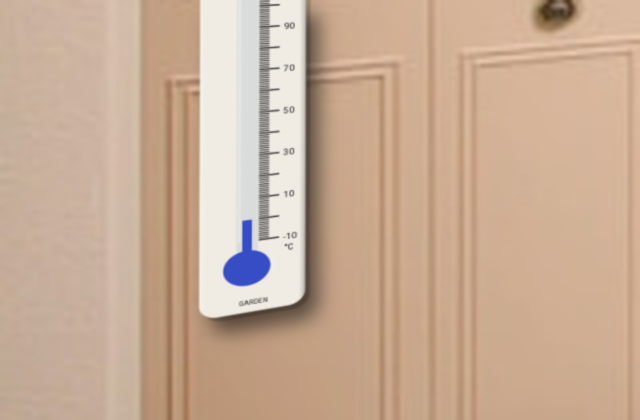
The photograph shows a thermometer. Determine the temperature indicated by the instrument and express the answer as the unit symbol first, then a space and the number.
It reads °C 0
